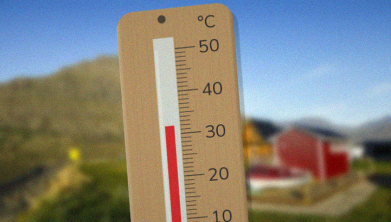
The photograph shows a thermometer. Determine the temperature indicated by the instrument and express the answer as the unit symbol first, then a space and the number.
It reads °C 32
